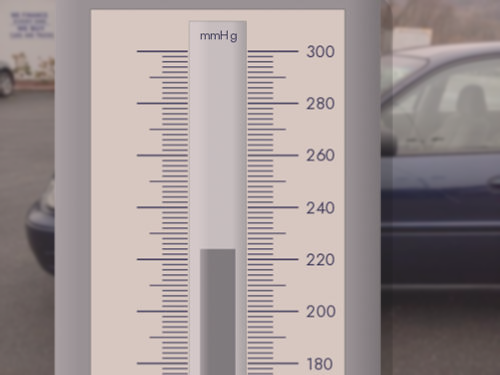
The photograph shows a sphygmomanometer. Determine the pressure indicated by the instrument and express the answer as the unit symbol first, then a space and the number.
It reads mmHg 224
